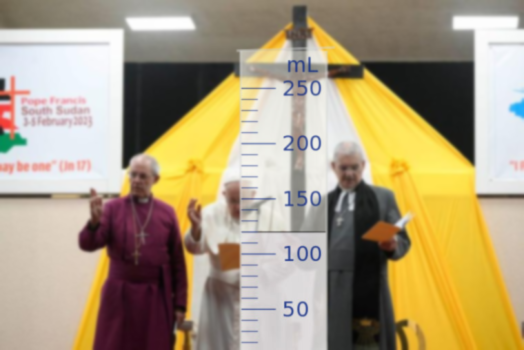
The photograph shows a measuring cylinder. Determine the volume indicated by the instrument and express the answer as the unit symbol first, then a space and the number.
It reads mL 120
